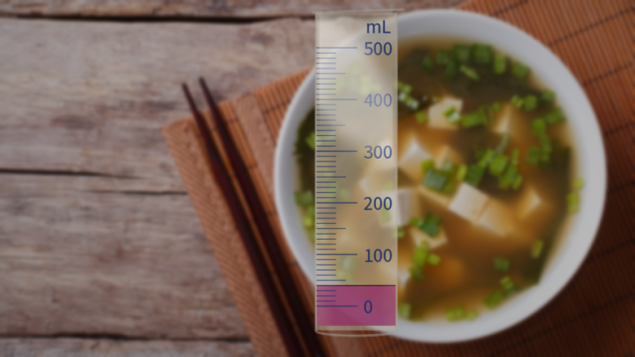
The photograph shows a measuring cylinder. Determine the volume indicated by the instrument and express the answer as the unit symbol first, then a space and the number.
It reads mL 40
